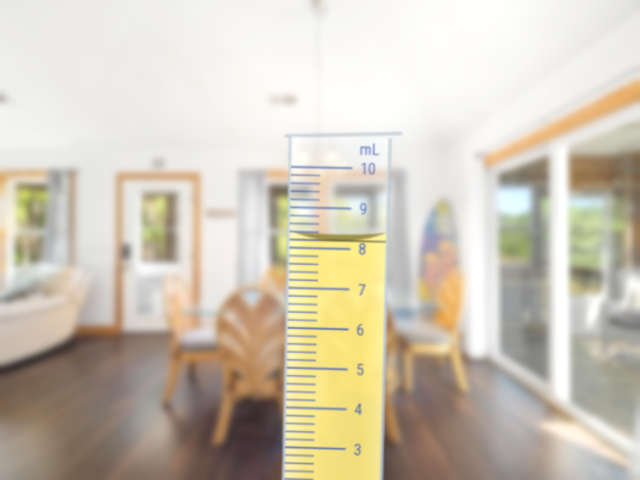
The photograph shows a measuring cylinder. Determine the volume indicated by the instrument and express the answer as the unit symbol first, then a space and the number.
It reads mL 8.2
